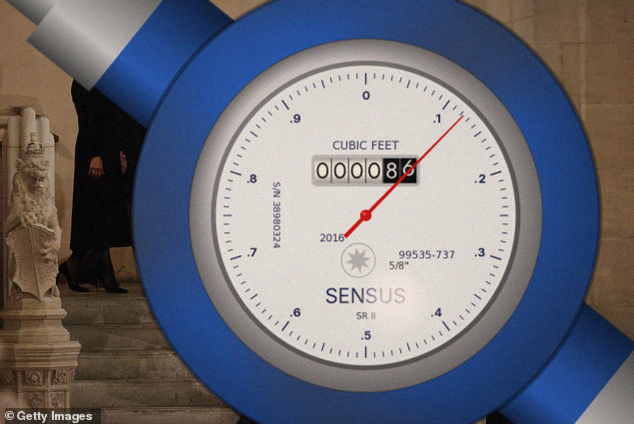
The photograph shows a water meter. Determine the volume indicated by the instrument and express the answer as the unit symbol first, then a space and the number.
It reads ft³ 86.12
